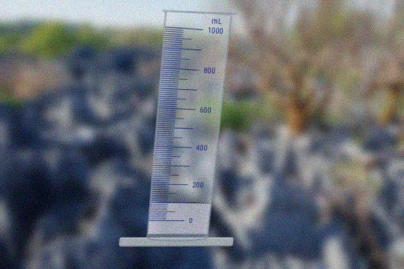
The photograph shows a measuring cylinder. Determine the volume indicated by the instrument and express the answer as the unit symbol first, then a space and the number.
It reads mL 100
